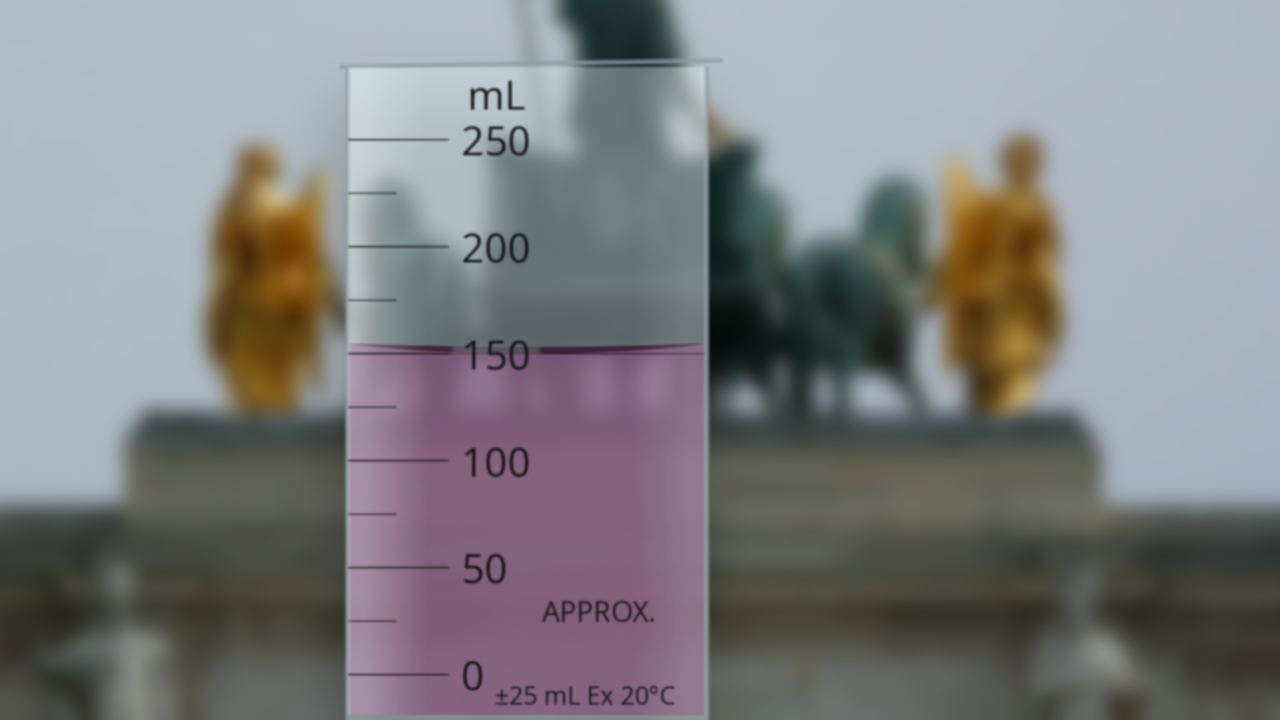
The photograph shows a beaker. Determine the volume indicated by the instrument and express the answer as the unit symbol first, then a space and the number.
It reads mL 150
